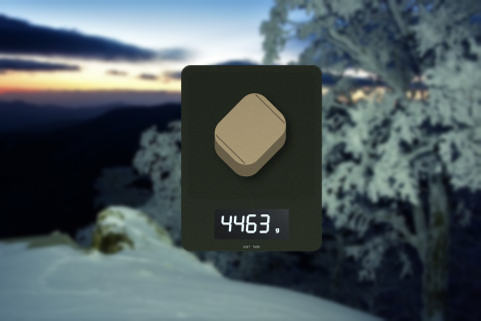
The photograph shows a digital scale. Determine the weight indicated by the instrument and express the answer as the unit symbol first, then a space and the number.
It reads g 4463
